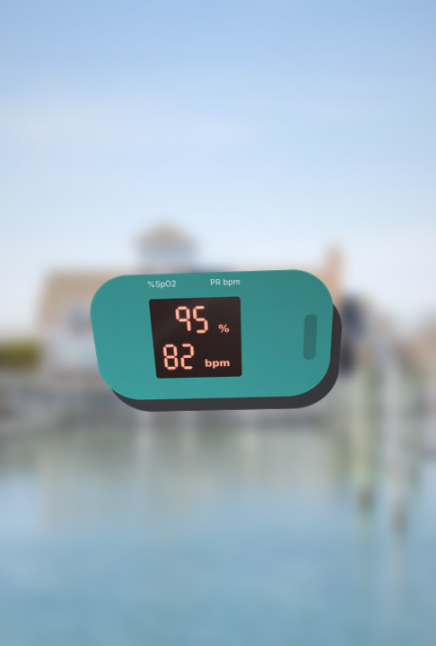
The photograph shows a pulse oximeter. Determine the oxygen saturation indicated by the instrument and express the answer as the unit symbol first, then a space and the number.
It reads % 95
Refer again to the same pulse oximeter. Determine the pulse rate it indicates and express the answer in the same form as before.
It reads bpm 82
